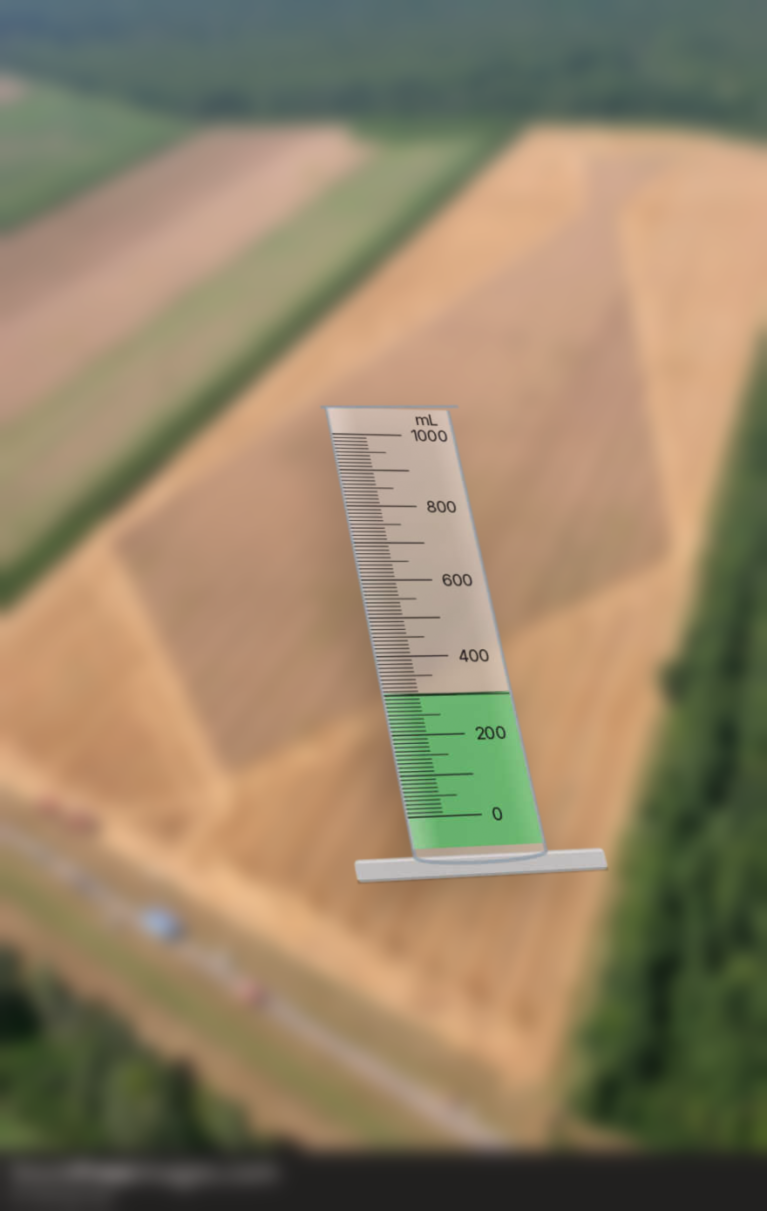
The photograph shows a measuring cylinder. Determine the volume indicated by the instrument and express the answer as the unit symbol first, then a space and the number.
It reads mL 300
